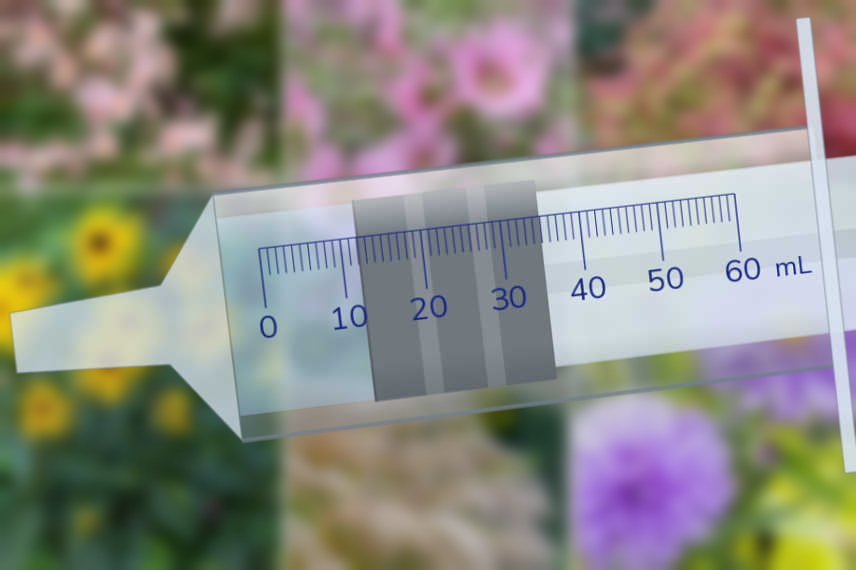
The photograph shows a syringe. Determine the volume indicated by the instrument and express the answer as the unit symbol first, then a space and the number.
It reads mL 12
